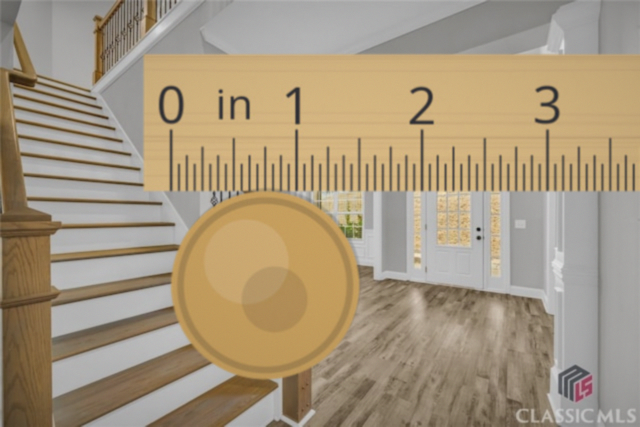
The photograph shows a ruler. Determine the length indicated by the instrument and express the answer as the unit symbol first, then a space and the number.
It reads in 1.5
